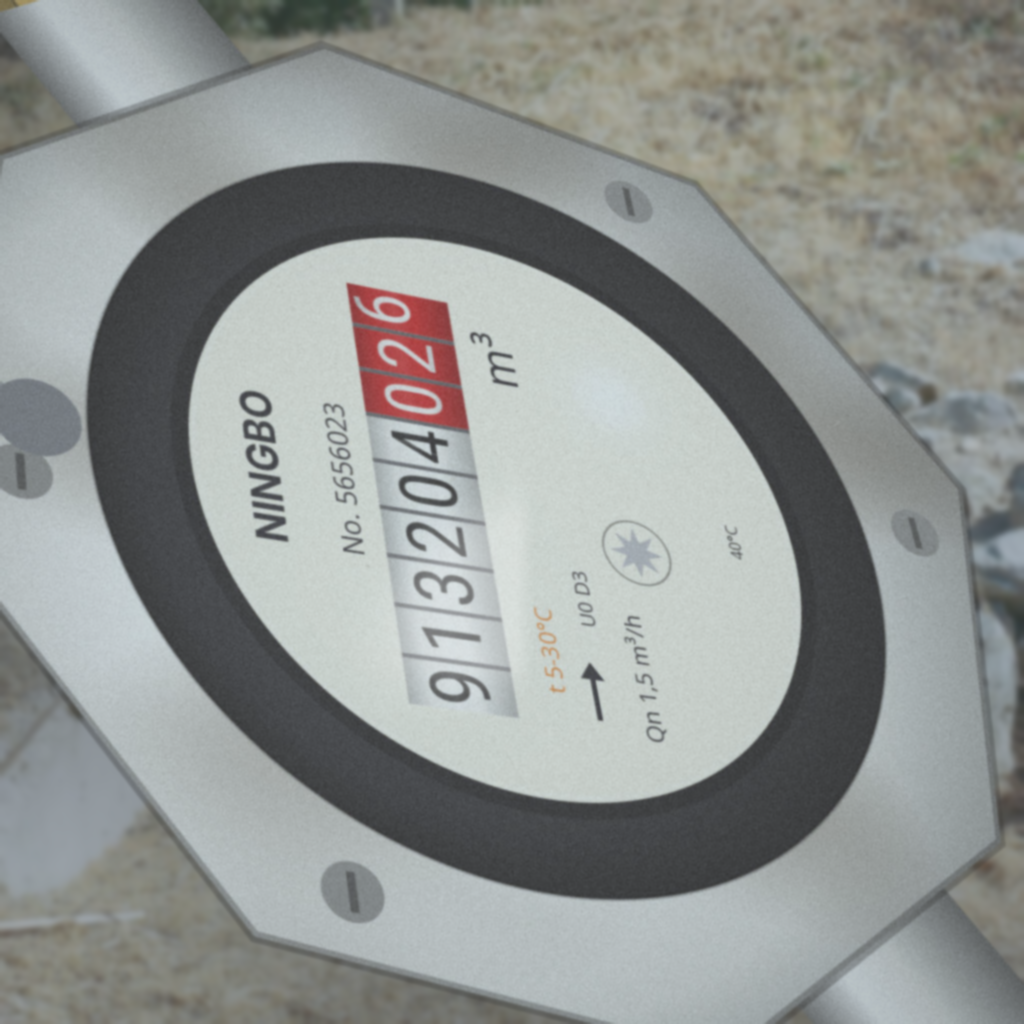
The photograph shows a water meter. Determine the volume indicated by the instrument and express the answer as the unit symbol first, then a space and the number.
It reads m³ 913204.026
